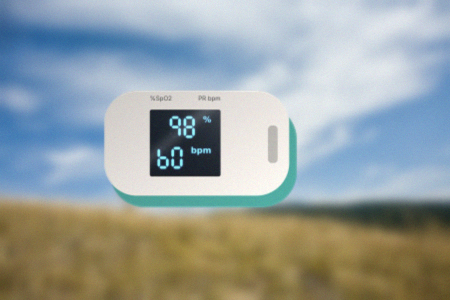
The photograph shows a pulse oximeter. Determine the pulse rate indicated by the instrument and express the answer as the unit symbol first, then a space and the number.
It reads bpm 60
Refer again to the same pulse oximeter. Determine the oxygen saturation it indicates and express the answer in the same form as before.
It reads % 98
